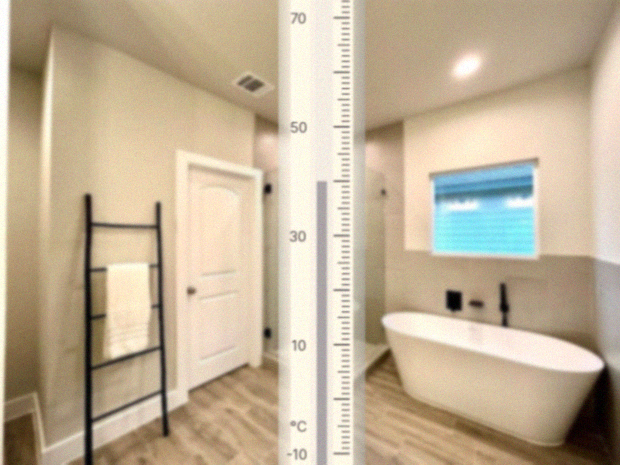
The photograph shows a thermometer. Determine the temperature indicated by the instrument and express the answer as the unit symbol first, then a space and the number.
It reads °C 40
